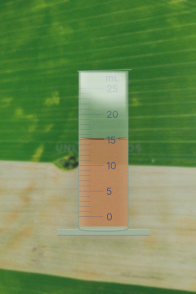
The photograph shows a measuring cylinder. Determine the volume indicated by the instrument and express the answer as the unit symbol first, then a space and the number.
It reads mL 15
